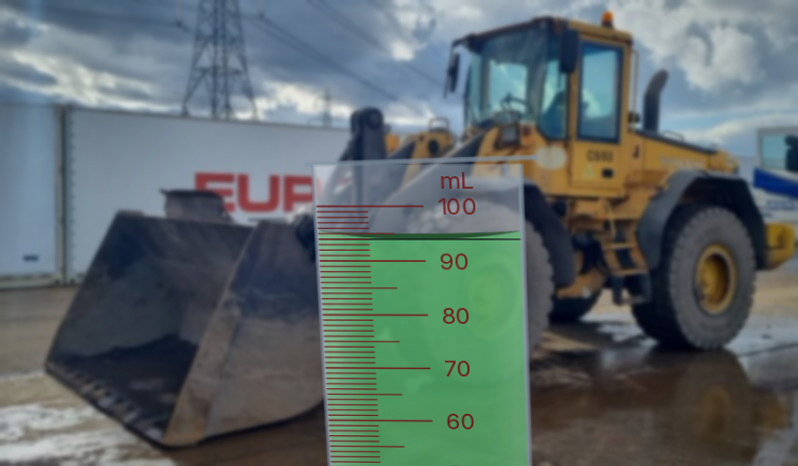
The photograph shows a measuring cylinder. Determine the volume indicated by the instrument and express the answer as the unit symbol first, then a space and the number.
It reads mL 94
